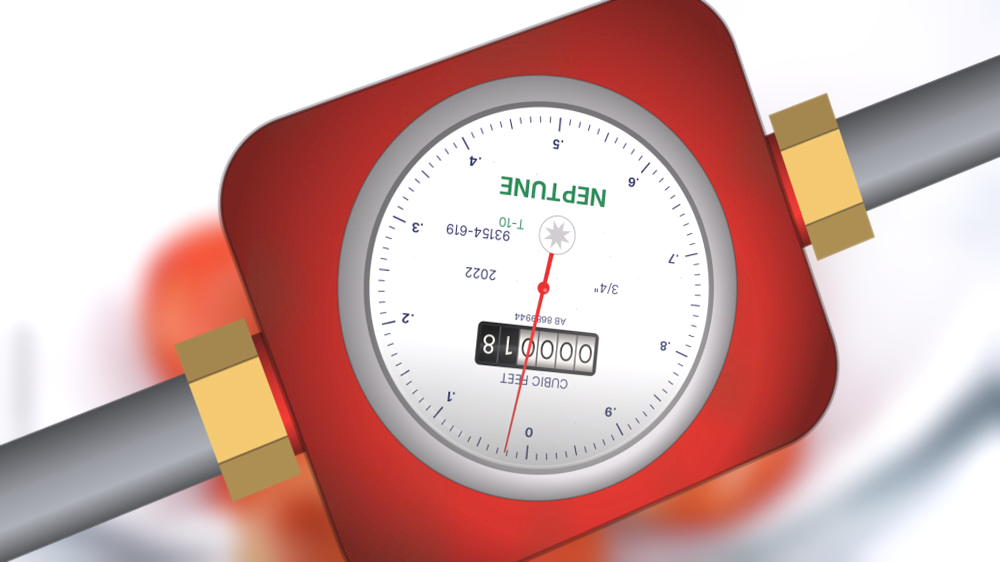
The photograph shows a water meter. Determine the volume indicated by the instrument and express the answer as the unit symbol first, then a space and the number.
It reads ft³ 18.02
